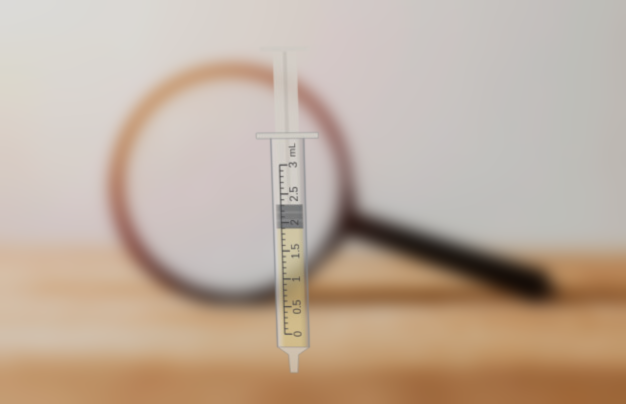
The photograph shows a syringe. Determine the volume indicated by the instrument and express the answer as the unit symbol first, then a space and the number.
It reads mL 1.9
